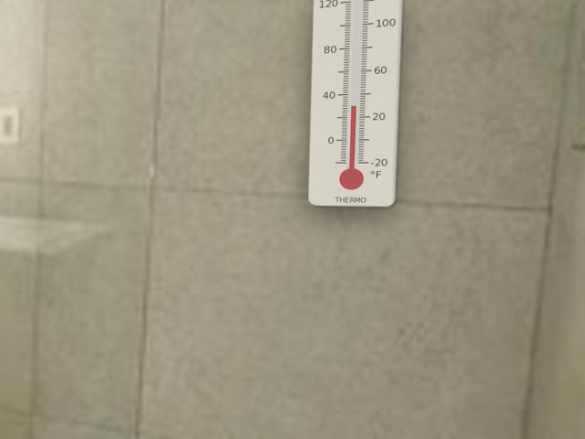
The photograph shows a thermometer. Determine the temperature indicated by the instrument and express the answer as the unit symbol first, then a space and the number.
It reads °F 30
